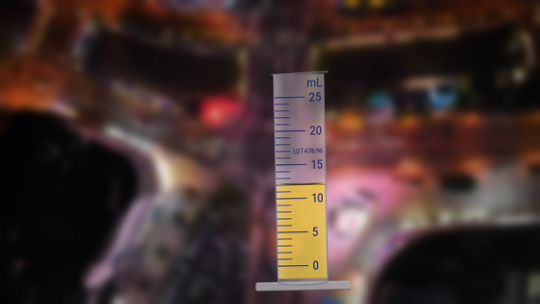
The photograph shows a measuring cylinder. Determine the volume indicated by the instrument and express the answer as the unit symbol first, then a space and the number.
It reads mL 12
